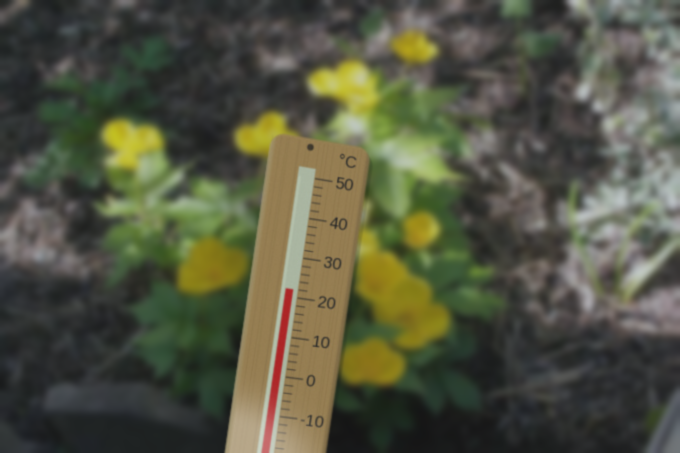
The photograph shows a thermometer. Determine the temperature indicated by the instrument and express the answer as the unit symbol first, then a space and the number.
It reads °C 22
